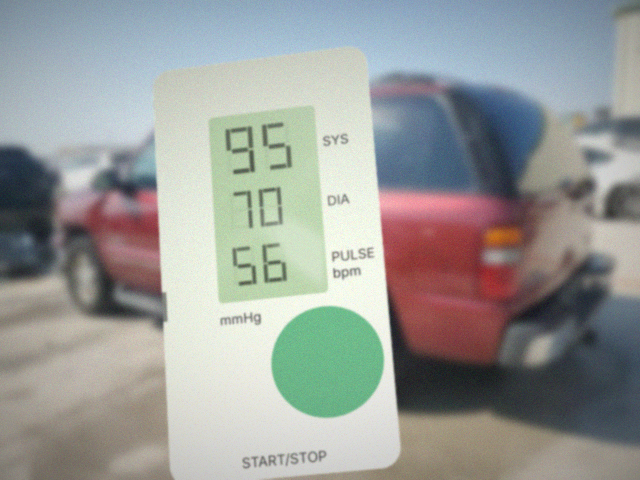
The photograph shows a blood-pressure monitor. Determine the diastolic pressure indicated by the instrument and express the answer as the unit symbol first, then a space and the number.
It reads mmHg 70
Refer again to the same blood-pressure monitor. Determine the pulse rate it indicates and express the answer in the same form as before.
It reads bpm 56
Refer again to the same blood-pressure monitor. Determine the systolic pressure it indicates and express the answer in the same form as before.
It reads mmHg 95
